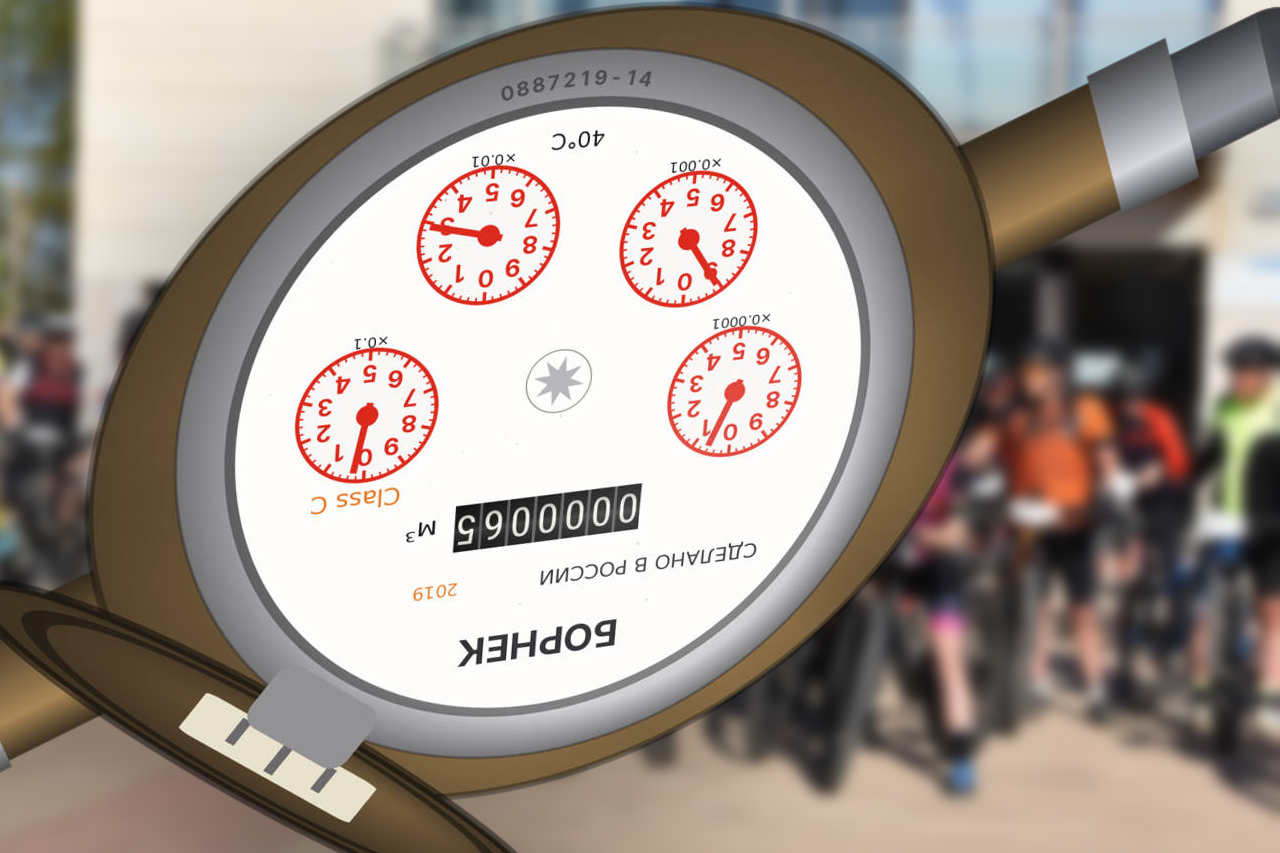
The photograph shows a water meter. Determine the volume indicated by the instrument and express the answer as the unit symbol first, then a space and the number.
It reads m³ 65.0290
